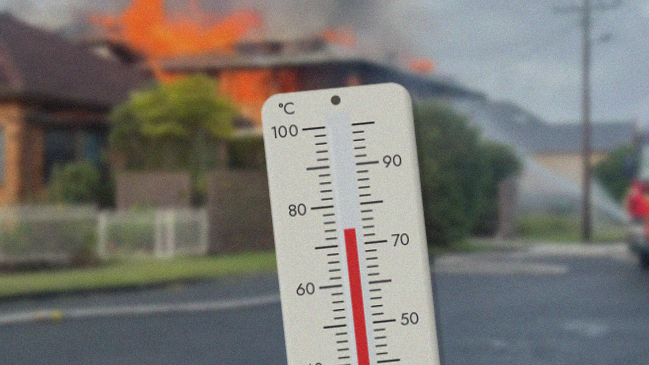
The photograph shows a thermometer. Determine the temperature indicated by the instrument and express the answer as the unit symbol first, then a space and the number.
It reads °C 74
